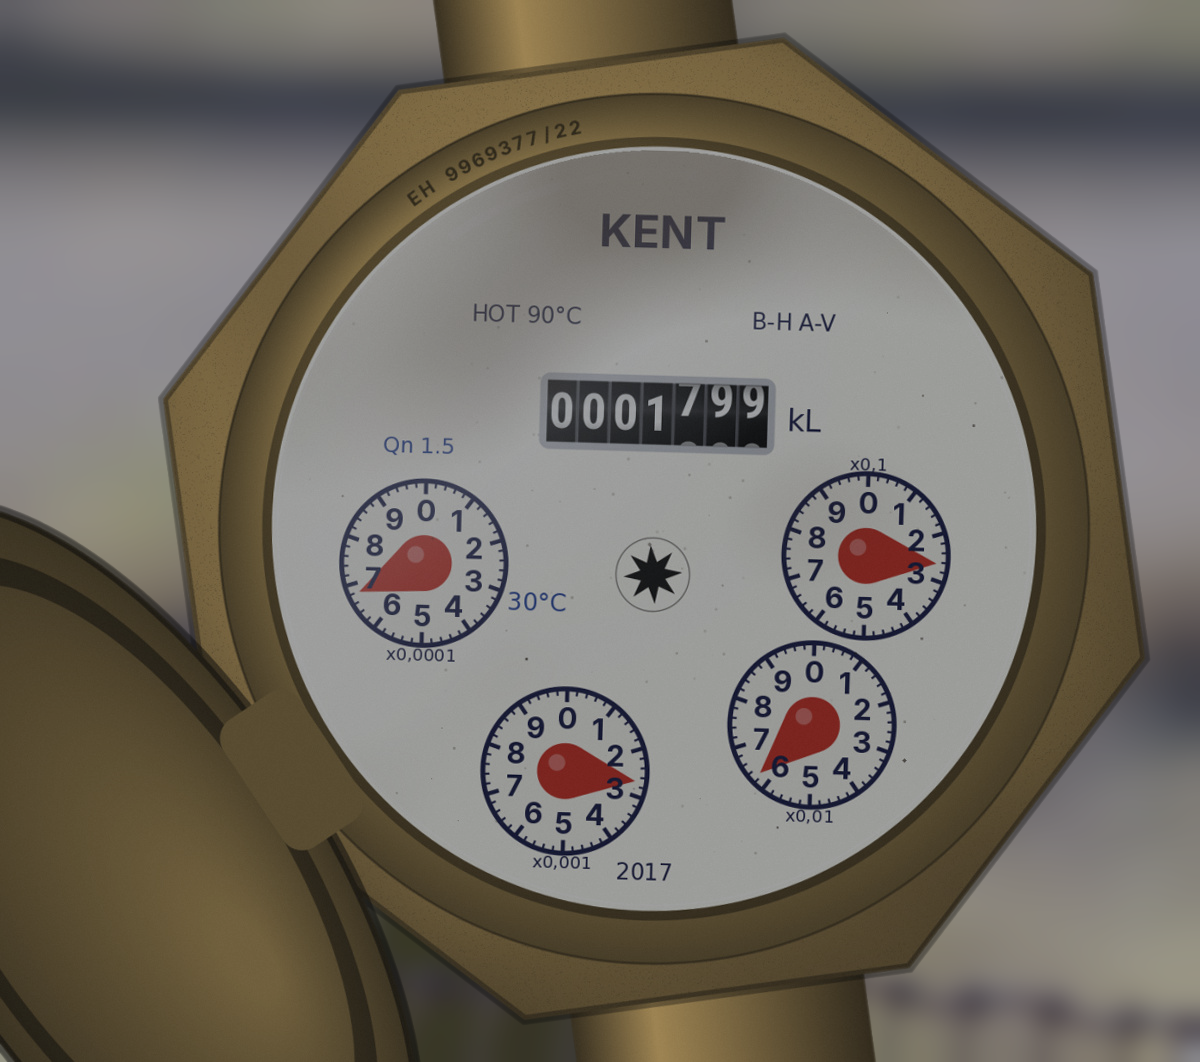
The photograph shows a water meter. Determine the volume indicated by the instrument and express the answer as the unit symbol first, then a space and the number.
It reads kL 1799.2626
